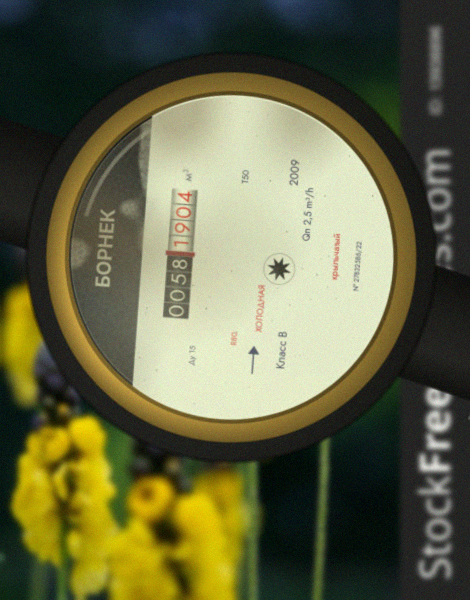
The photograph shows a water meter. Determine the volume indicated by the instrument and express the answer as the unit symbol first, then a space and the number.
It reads m³ 58.1904
